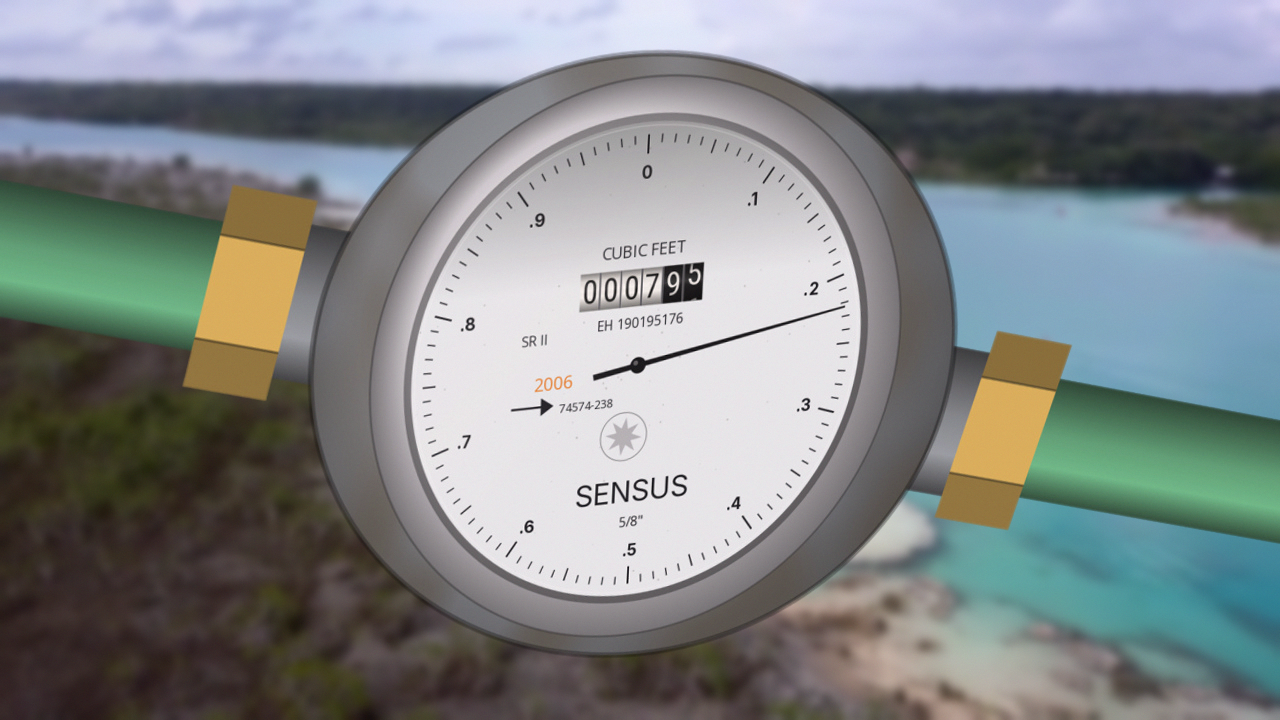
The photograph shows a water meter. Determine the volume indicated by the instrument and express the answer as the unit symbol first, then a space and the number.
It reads ft³ 795.22
